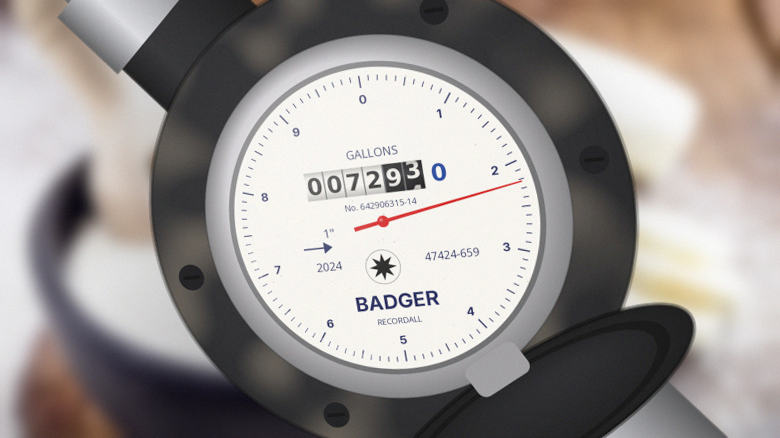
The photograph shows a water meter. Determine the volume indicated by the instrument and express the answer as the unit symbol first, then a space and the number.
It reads gal 72932.2
